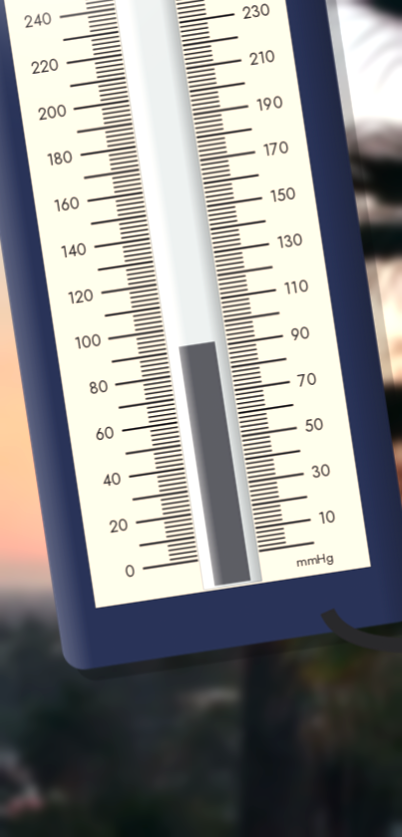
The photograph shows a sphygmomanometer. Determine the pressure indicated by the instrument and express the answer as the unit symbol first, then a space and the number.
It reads mmHg 92
